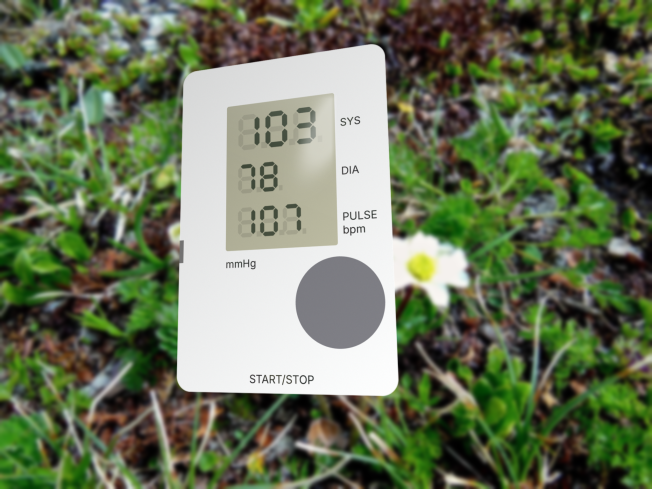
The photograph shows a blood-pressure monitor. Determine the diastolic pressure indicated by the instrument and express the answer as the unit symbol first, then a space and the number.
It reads mmHg 78
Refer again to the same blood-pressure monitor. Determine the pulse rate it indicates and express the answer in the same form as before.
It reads bpm 107
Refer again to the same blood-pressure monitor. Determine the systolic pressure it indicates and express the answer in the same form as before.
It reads mmHg 103
